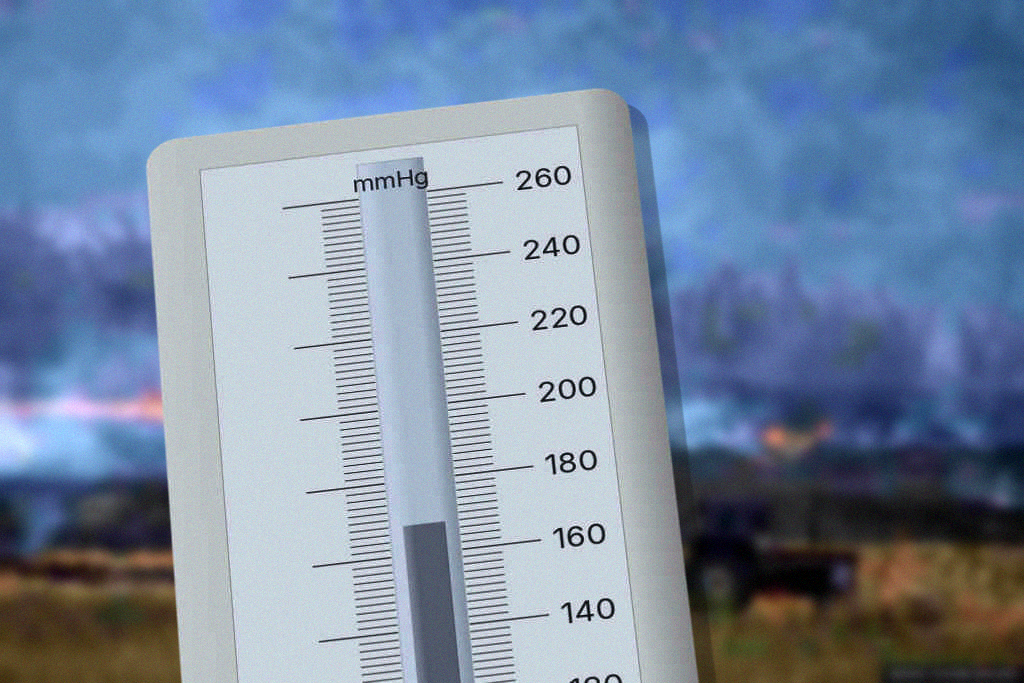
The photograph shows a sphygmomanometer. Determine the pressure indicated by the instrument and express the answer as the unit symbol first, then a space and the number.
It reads mmHg 168
